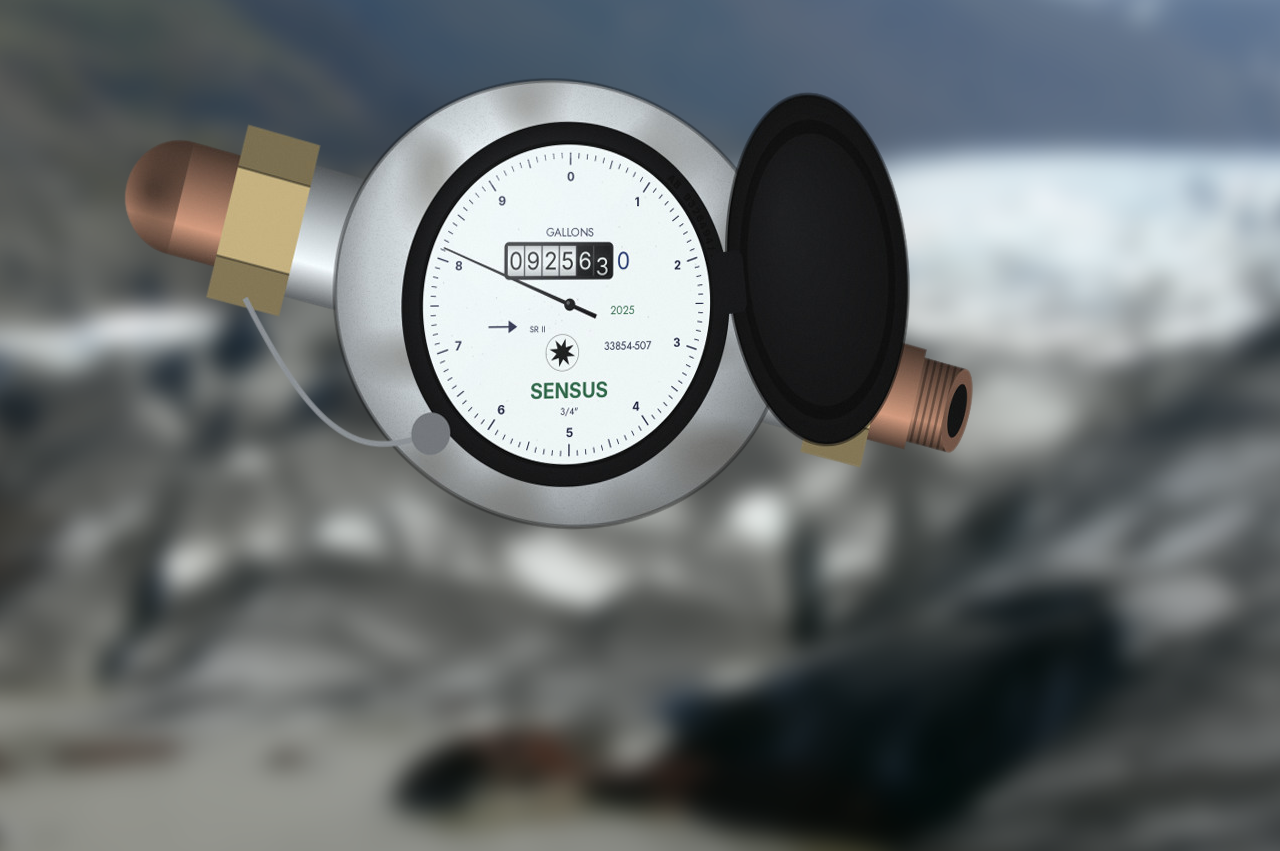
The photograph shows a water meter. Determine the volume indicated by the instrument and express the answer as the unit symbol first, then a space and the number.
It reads gal 925628.1
